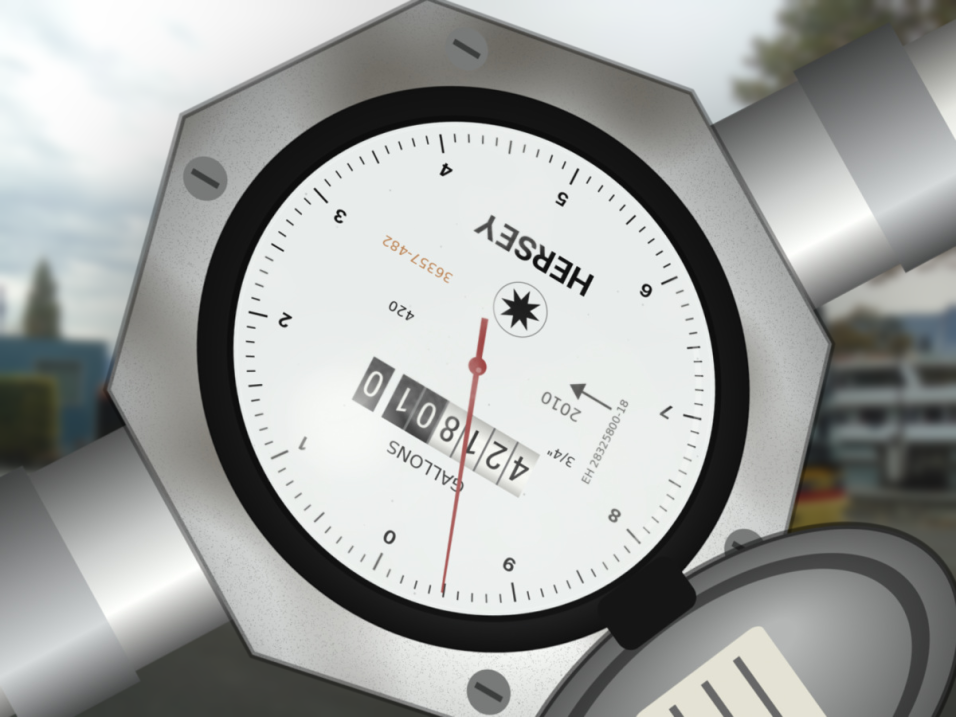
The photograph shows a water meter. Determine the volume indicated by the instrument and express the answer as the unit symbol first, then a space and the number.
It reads gal 4218009.5
